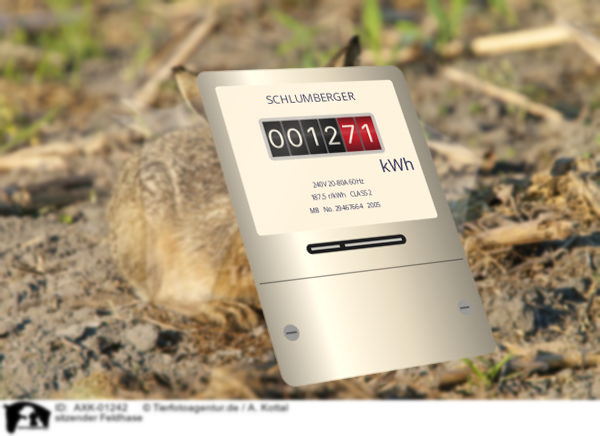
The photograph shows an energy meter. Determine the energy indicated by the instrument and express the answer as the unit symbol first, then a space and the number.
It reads kWh 12.71
